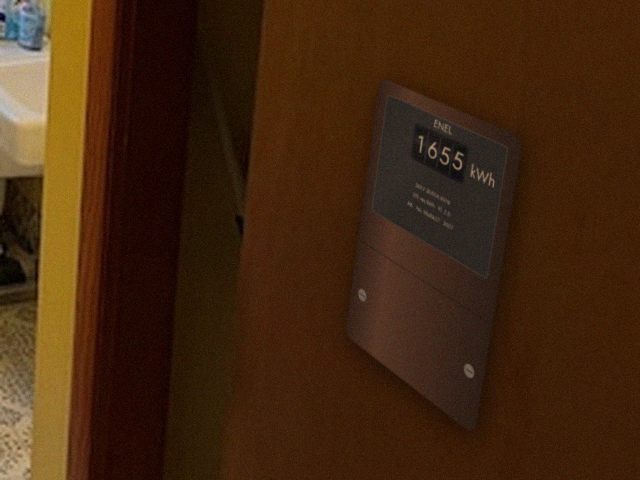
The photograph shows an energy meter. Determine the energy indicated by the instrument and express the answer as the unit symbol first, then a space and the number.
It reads kWh 1655
